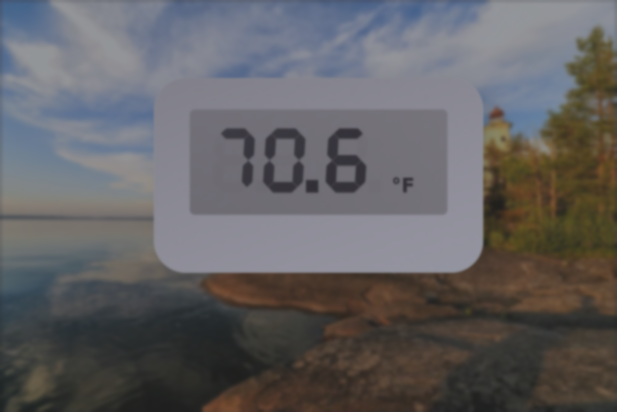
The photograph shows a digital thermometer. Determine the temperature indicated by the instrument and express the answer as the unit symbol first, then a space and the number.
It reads °F 70.6
